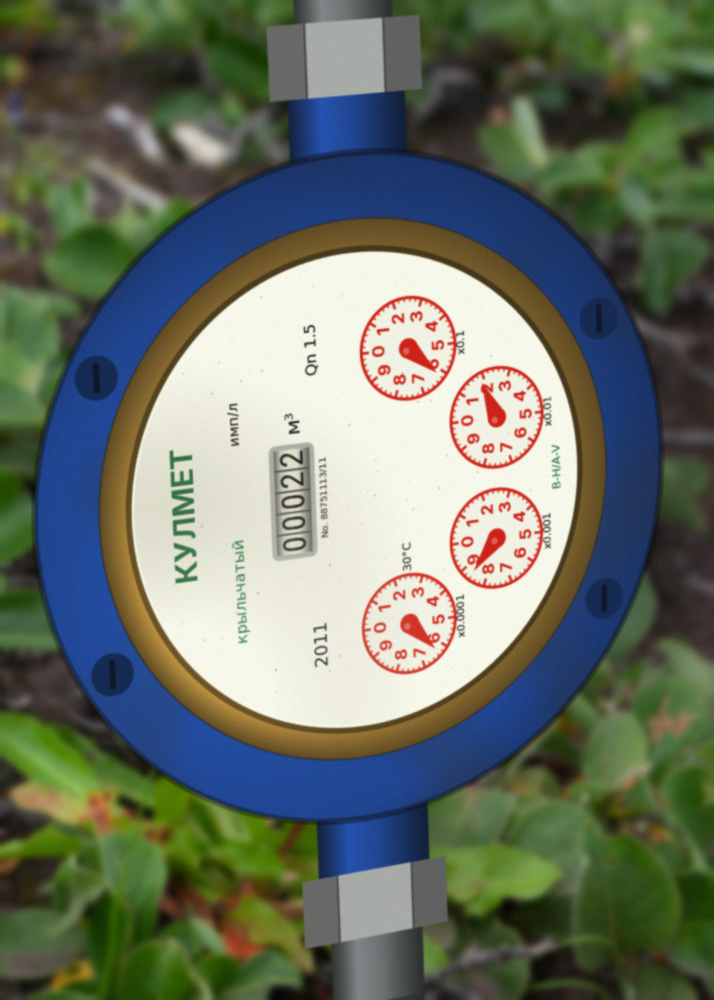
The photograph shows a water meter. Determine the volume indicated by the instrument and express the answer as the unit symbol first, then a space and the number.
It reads m³ 22.6186
